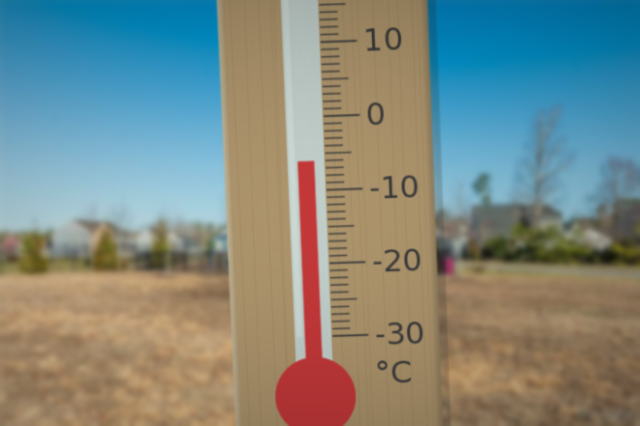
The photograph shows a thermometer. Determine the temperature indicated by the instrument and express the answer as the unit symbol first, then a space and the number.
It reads °C -6
